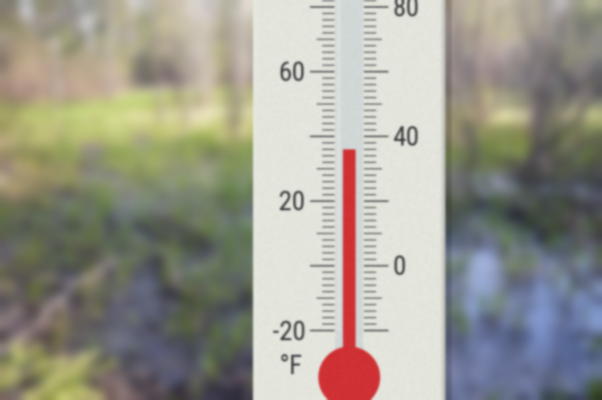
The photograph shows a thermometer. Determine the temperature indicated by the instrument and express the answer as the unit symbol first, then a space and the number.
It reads °F 36
